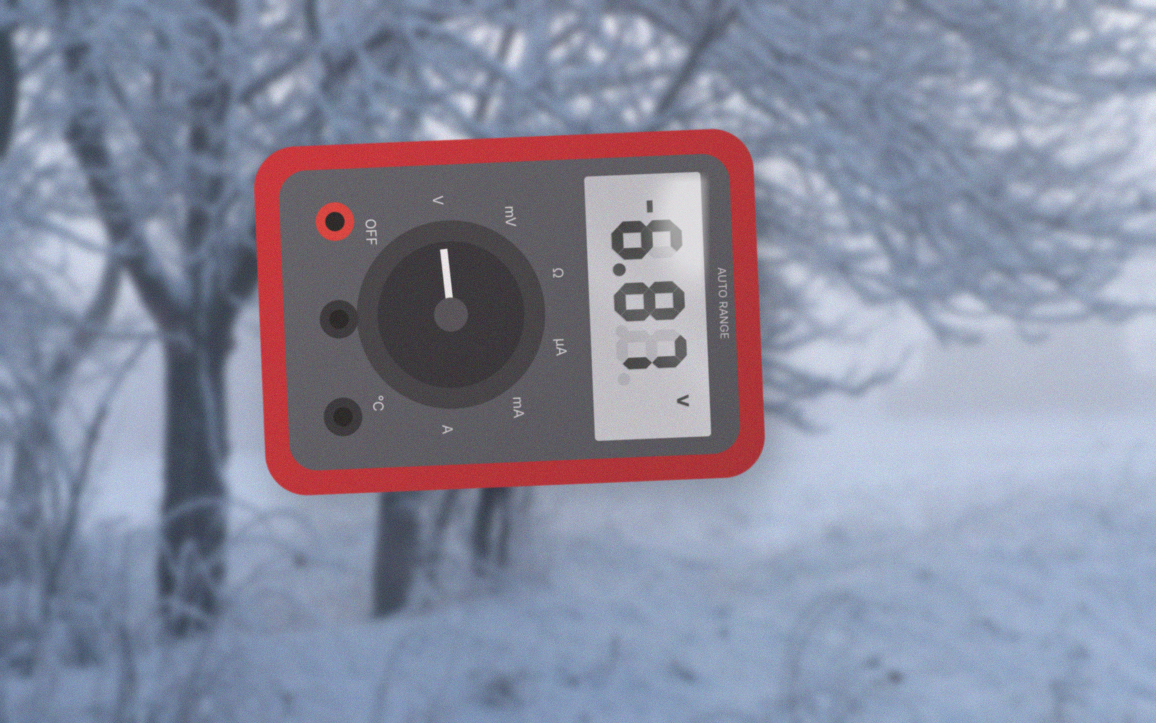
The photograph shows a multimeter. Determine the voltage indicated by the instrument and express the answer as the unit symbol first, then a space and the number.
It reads V -6.87
